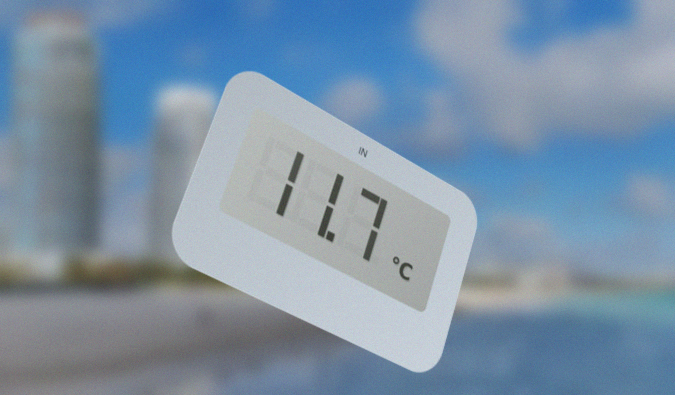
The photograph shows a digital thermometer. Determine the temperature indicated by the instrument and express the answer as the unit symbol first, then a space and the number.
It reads °C 11.7
